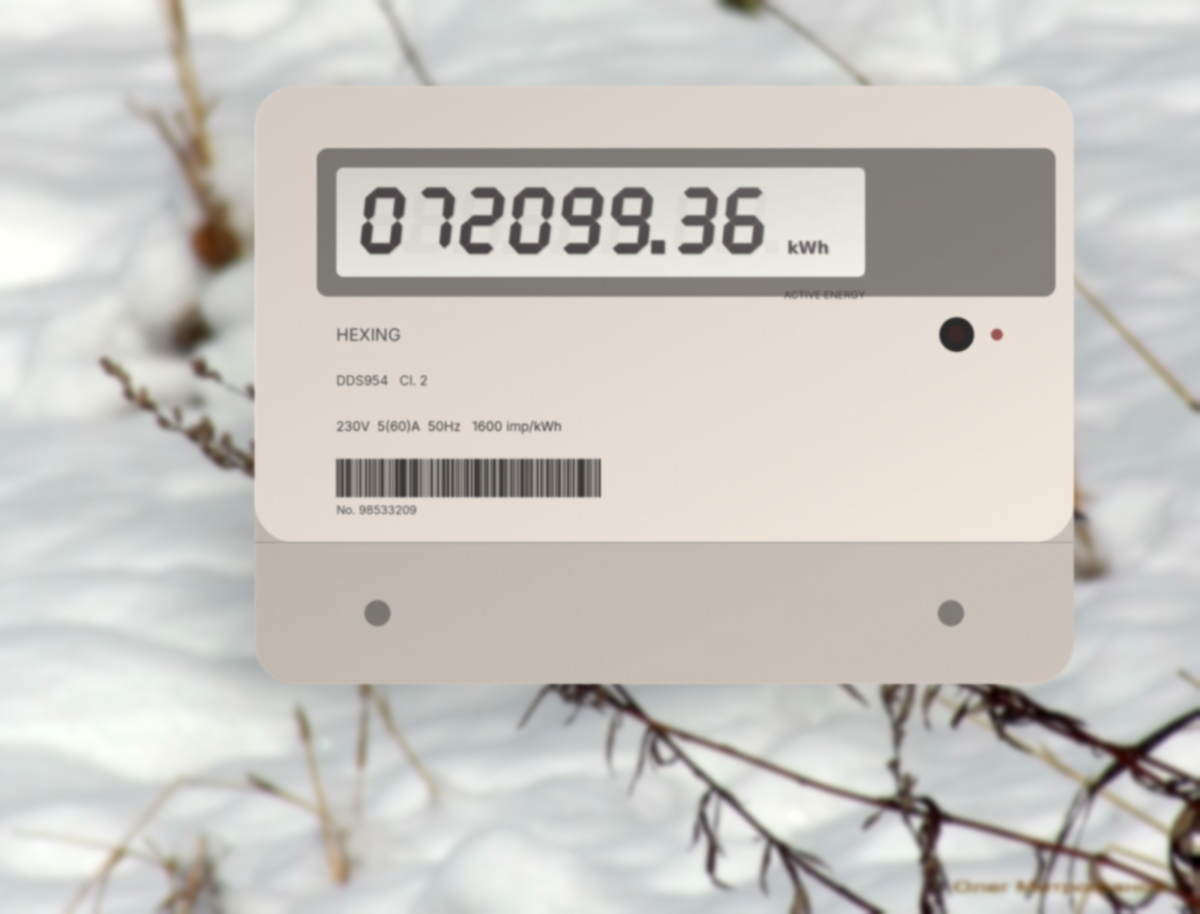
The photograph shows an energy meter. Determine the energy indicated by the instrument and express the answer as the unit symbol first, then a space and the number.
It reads kWh 72099.36
